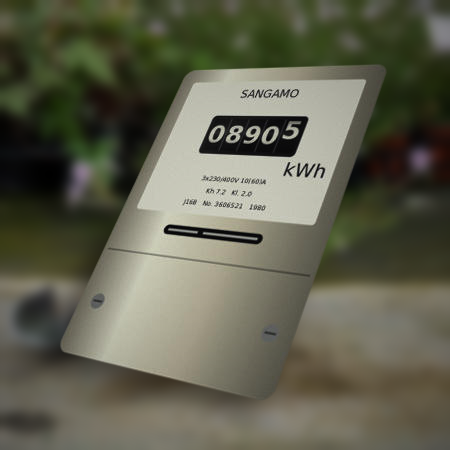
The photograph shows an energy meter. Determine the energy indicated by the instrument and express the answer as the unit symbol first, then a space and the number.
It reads kWh 8905
